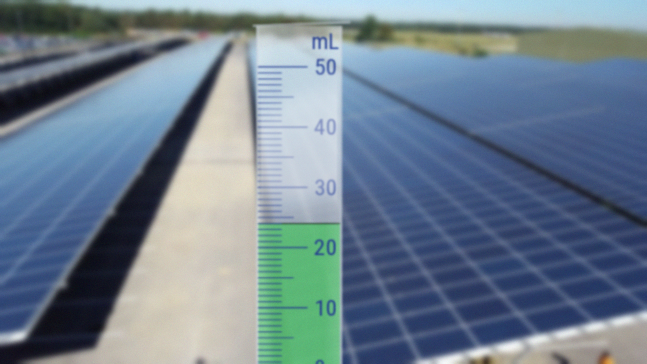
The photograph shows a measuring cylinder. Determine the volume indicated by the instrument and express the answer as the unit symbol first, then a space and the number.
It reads mL 24
